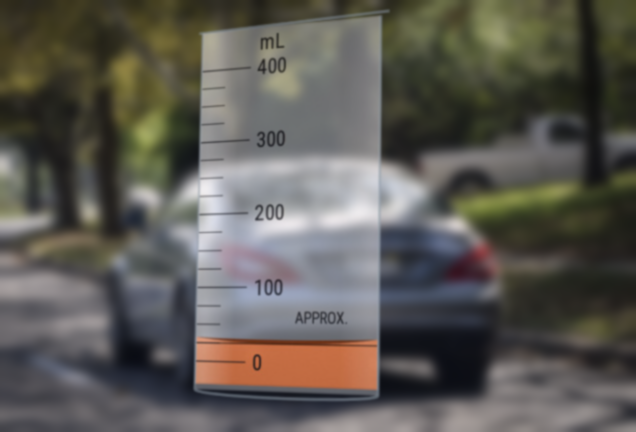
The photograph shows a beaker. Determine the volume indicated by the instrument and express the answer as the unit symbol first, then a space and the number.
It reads mL 25
